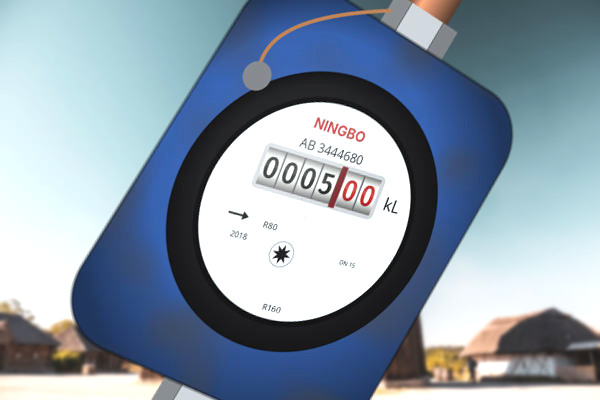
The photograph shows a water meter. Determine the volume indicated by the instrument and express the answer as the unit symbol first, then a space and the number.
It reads kL 5.00
